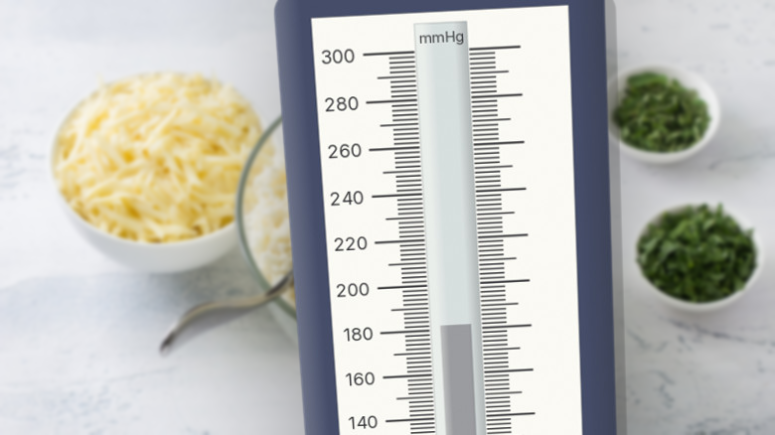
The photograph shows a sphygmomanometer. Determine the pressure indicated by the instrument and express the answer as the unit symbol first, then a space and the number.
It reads mmHg 182
